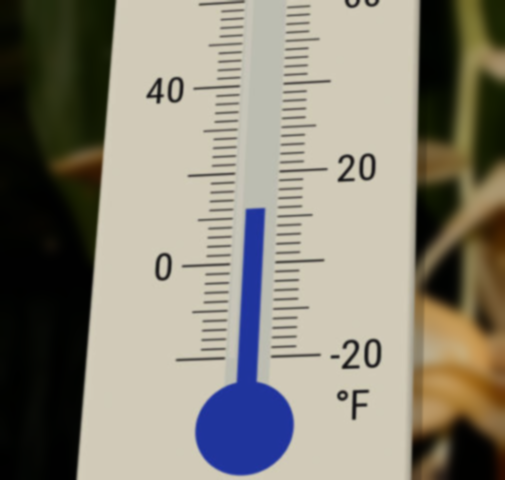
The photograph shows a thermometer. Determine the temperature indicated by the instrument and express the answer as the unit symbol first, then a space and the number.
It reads °F 12
